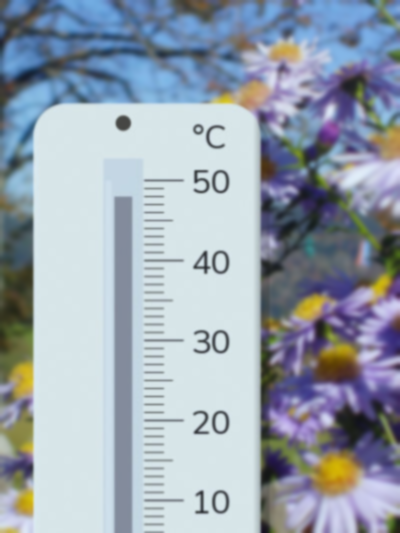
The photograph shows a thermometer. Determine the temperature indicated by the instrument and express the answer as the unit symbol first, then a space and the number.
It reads °C 48
